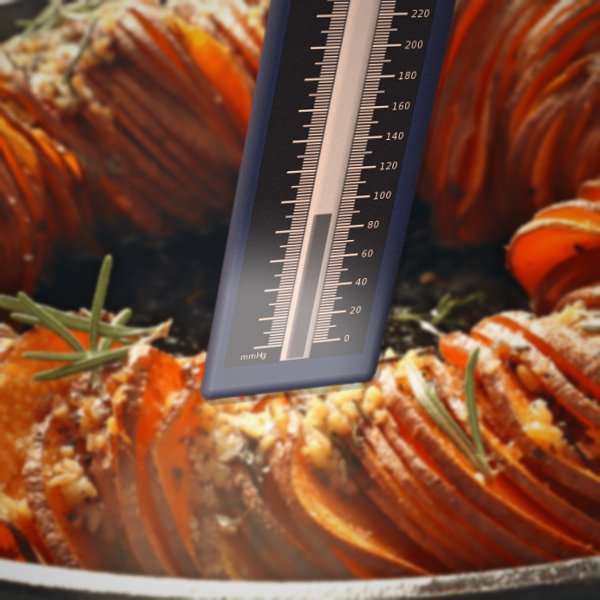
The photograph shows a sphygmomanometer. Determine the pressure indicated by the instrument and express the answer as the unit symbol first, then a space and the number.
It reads mmHg 90
